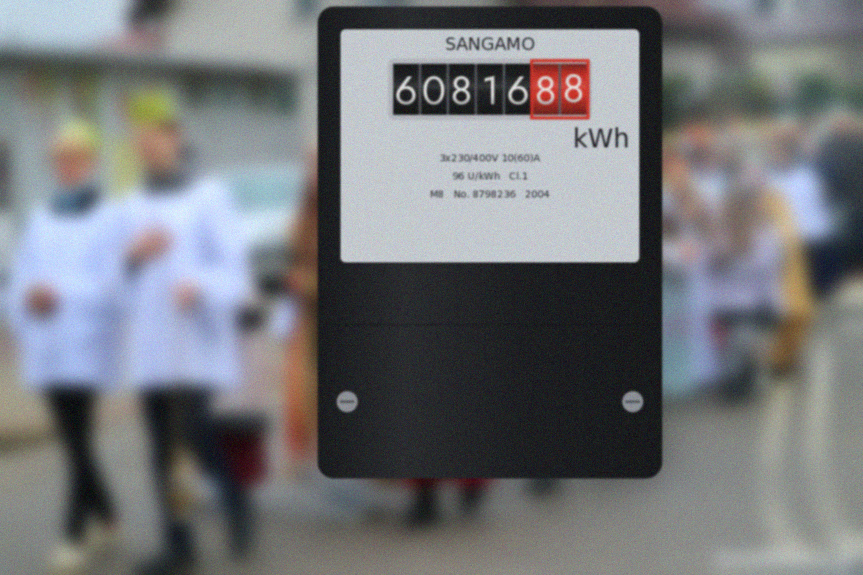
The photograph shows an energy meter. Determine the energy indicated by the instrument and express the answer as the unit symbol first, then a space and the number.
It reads kWh 60816.88
